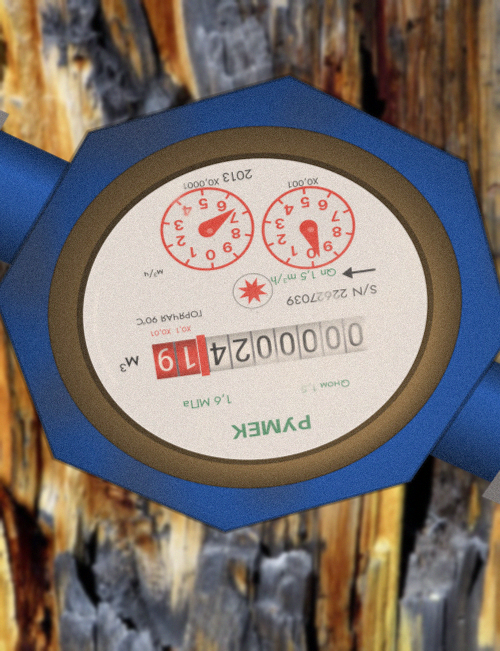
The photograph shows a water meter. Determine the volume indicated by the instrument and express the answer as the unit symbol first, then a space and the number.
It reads m³ 24.1896
